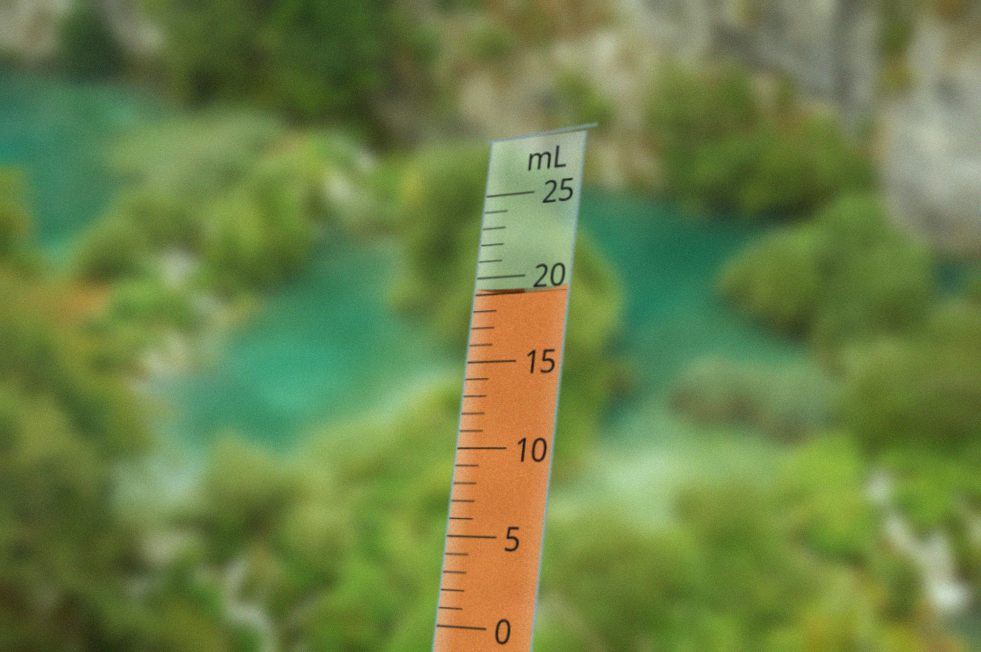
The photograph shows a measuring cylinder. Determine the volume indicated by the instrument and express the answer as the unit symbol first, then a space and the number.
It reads mL 19
